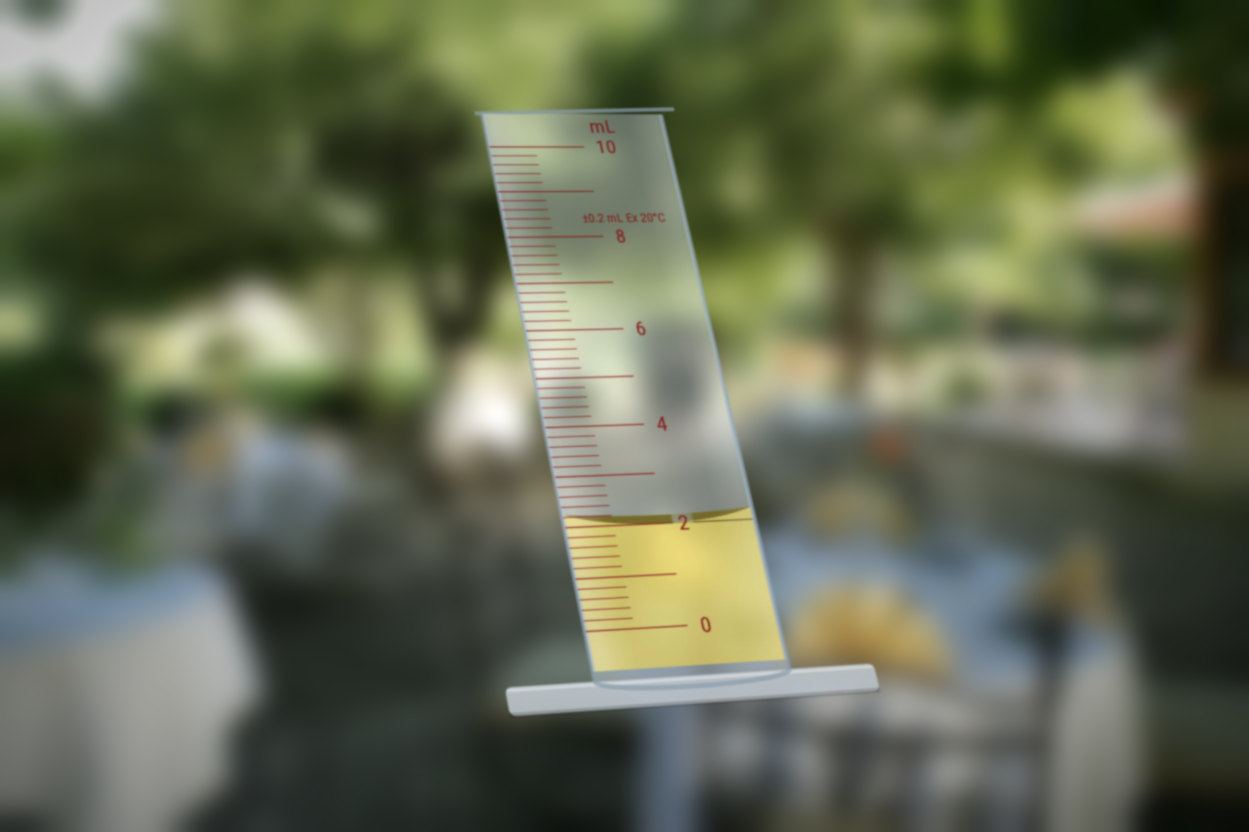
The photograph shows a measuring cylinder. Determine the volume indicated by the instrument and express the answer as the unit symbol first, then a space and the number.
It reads mL 2
